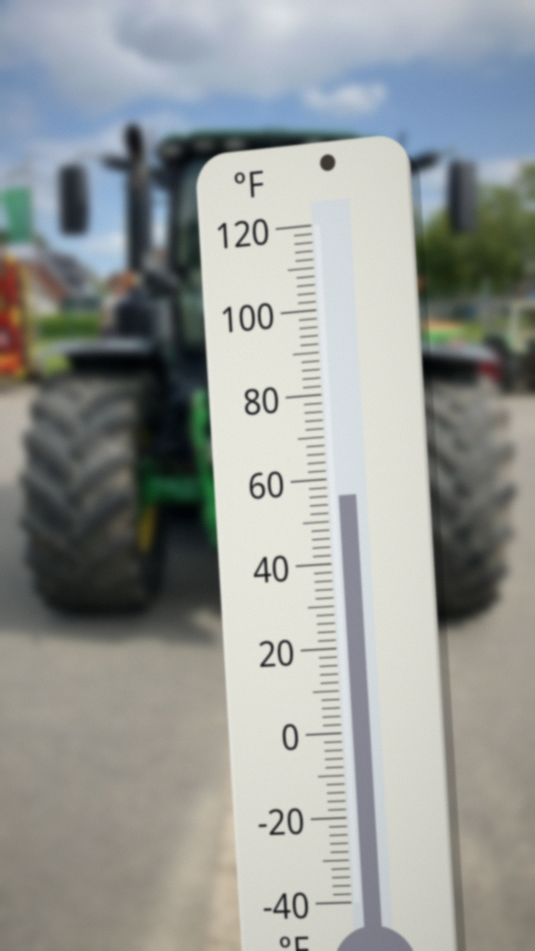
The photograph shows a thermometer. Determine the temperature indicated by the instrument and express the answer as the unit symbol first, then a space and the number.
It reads °F 56
